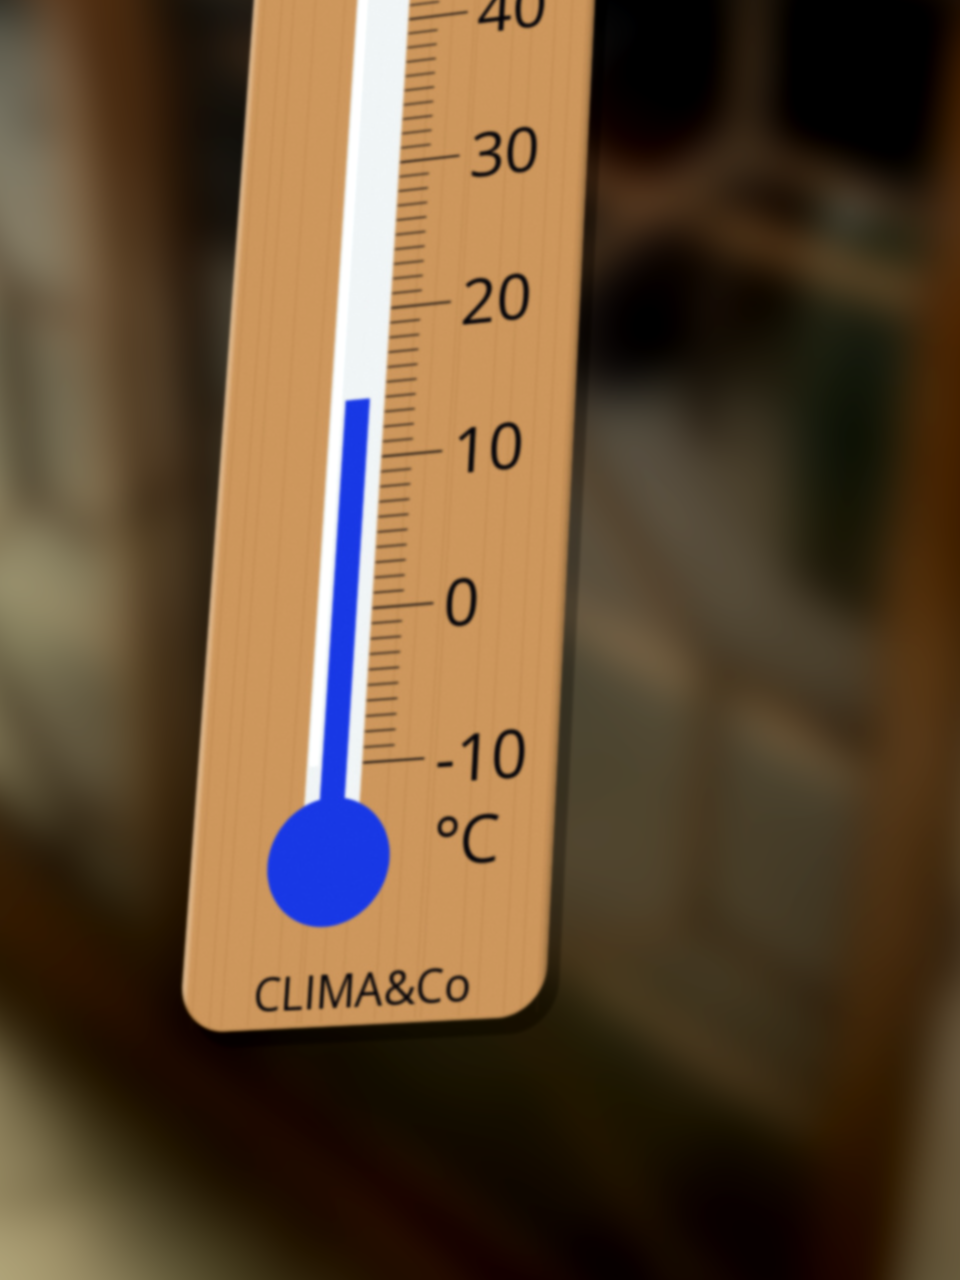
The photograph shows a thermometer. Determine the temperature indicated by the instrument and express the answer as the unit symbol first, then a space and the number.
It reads °C 14
